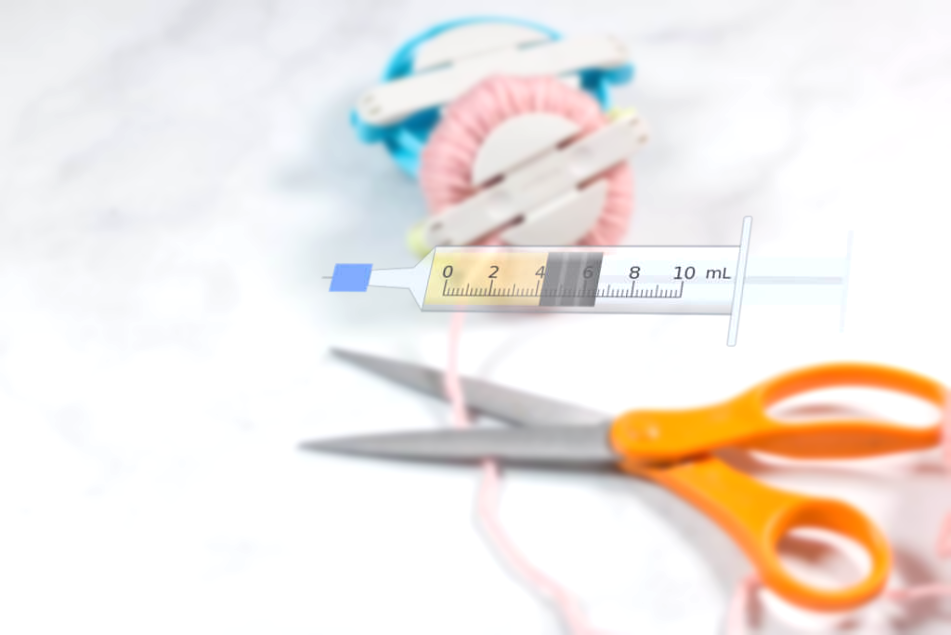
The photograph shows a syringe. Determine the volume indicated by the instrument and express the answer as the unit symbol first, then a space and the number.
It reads mL 4.2
